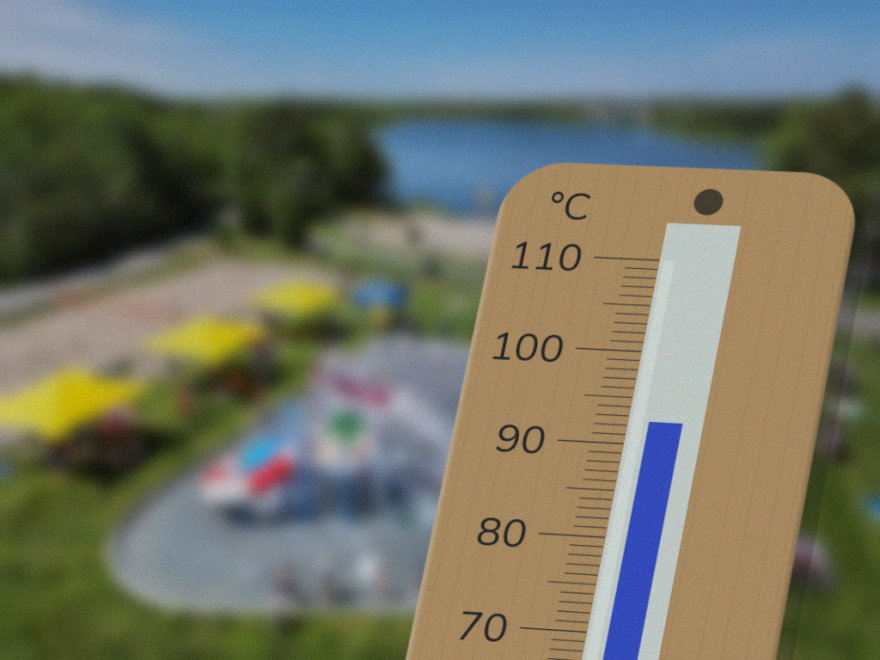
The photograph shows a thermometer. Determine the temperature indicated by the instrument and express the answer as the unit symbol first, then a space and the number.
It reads °C 92.5
